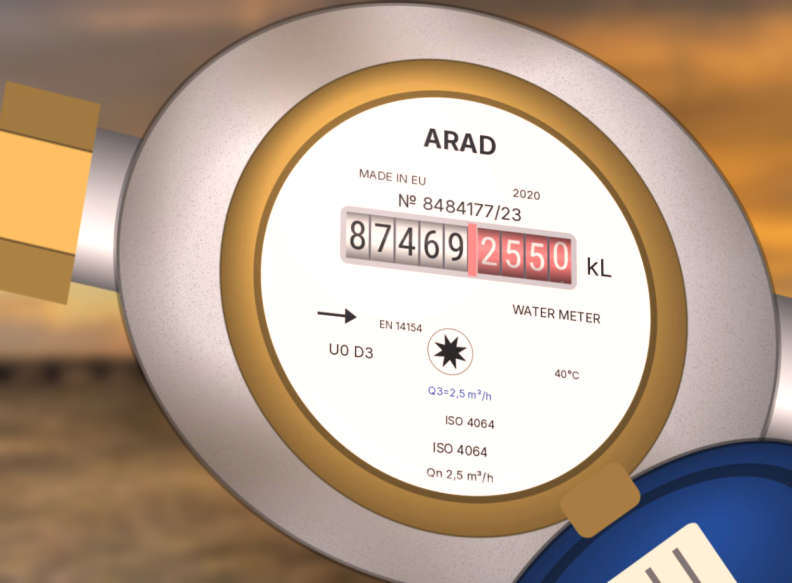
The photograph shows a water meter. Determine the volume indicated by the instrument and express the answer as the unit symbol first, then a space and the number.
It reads kL 87469.2550
